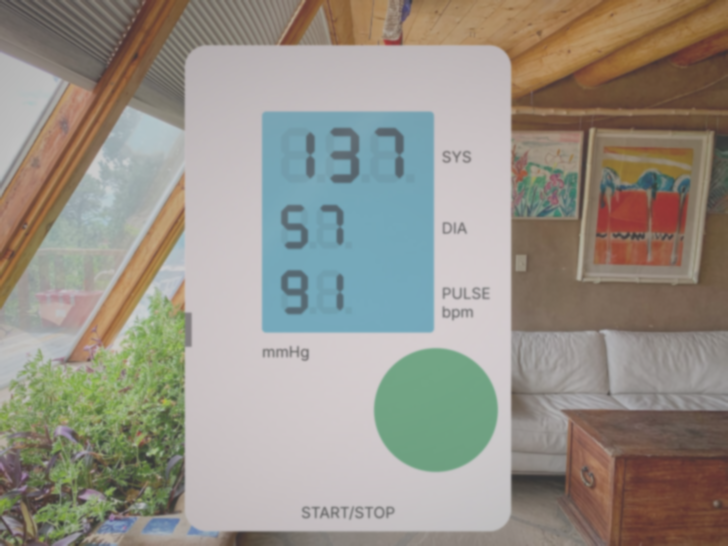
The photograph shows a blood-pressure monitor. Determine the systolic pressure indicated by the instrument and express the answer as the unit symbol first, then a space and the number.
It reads mmHg 137
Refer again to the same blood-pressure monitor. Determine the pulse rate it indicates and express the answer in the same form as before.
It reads bpm 91
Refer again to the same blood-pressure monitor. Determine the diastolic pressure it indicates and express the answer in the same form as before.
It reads mmHg 57
